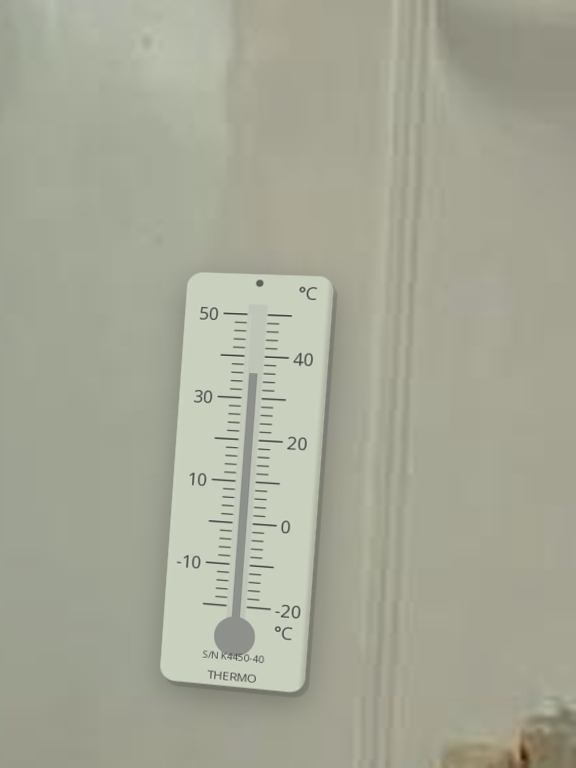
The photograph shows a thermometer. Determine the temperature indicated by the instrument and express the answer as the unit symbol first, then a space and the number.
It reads °C 36
